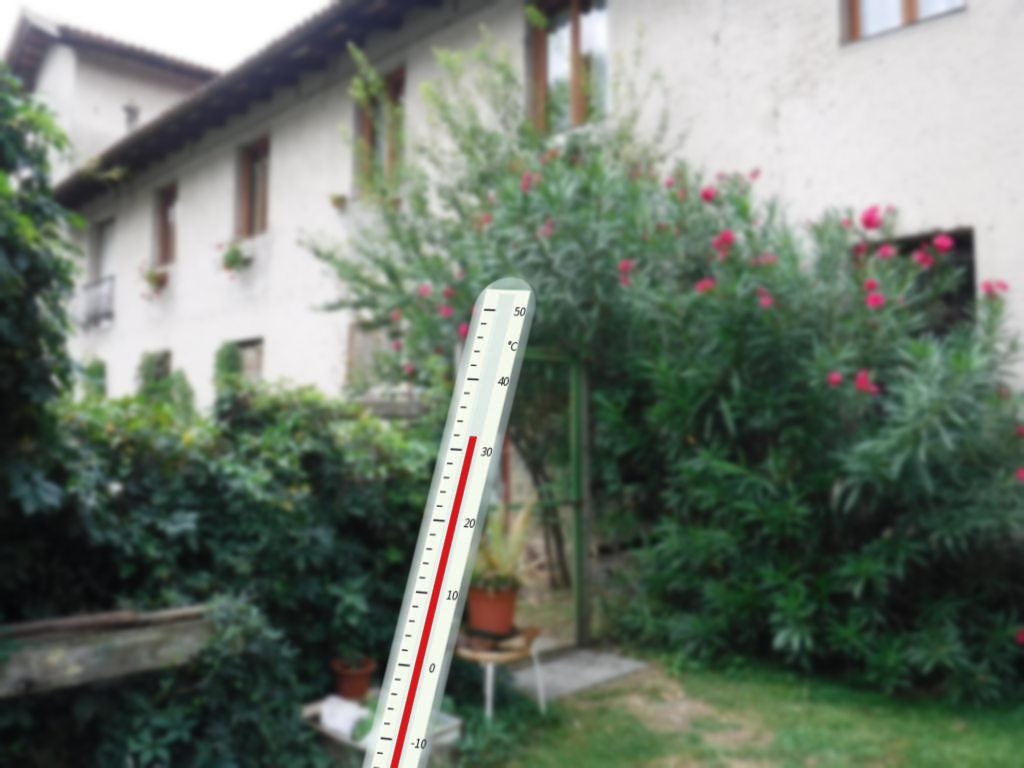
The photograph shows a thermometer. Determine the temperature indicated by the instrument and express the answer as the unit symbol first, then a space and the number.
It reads °C 32
